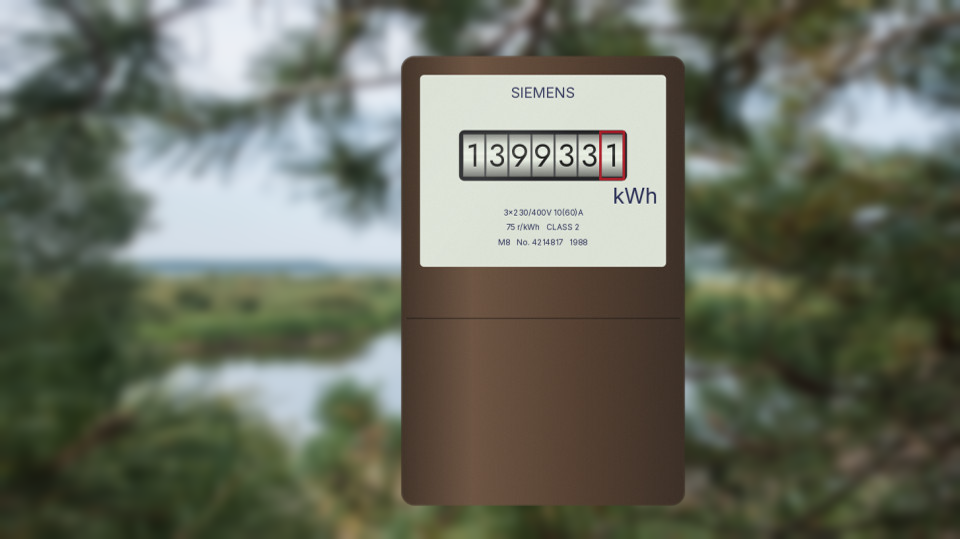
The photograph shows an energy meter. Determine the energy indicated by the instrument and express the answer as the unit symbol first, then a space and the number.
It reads kWh 139933.1
